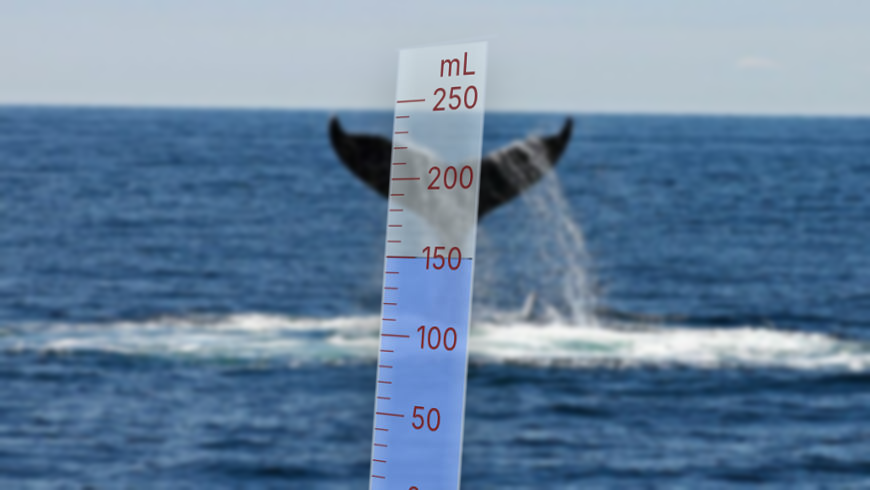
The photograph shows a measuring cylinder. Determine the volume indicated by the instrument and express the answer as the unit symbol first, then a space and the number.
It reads mL 150
